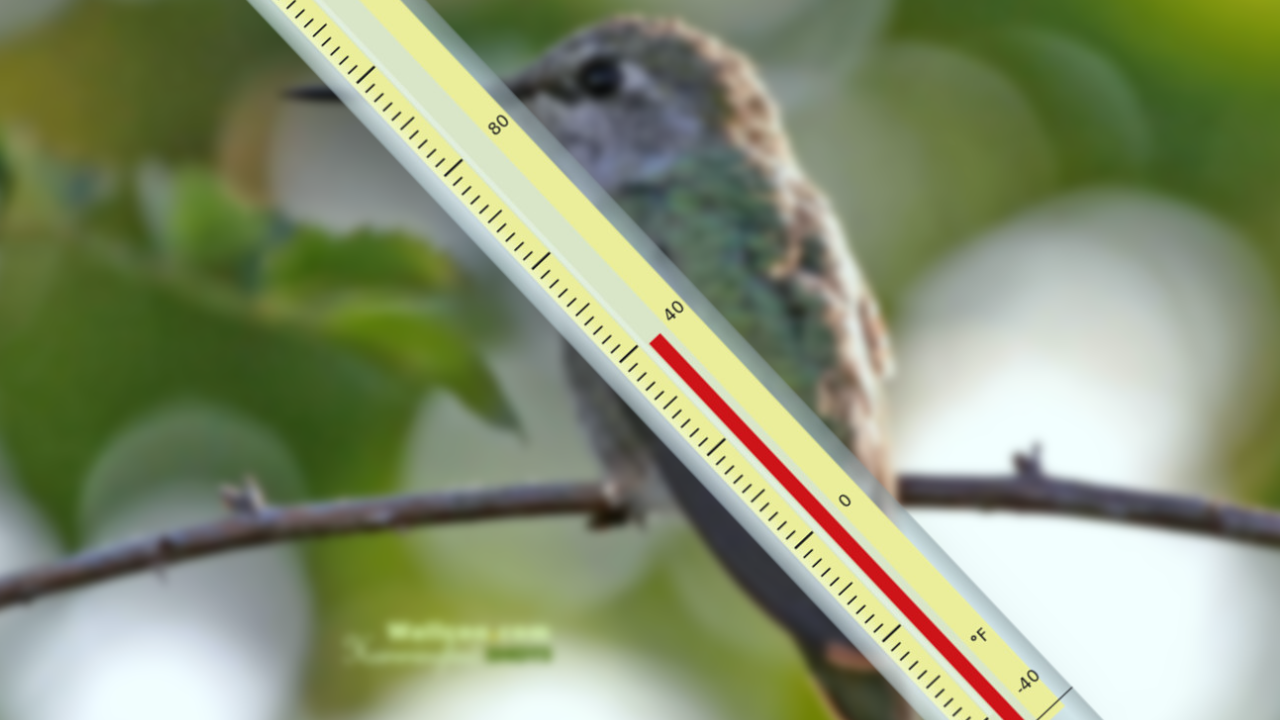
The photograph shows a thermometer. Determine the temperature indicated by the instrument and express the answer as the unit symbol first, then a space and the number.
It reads °F 39
